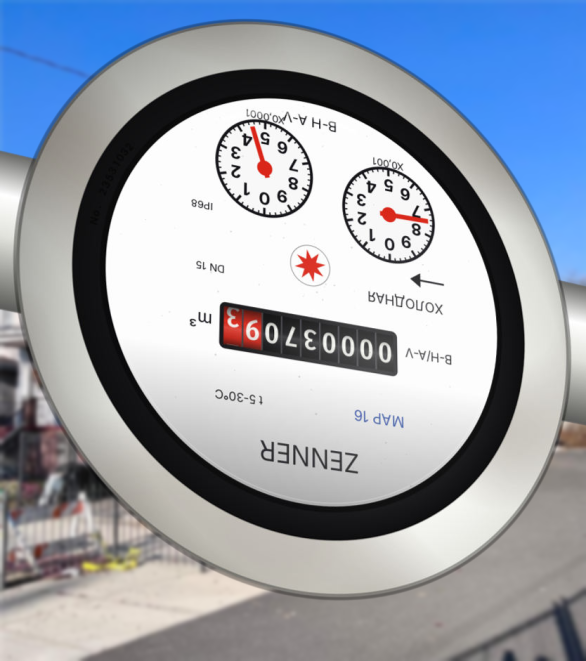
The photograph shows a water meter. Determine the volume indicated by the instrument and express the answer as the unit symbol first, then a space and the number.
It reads m³ 370.9274
